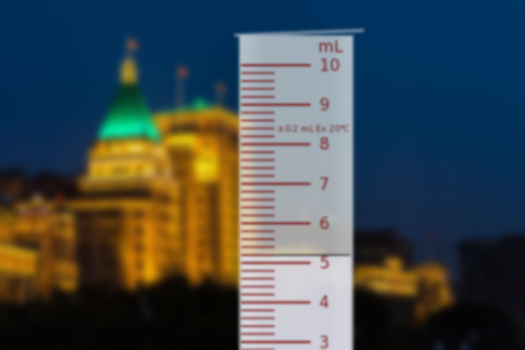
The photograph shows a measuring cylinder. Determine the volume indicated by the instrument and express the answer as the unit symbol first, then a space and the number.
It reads mL 5.2
